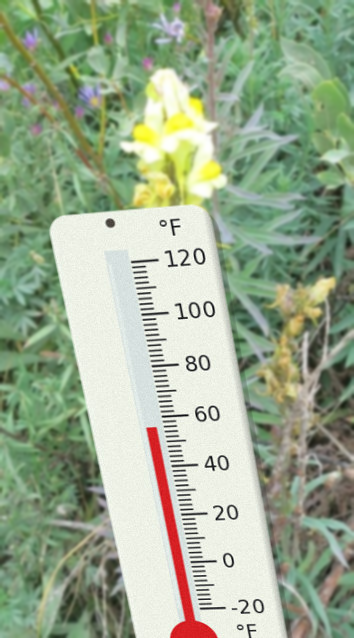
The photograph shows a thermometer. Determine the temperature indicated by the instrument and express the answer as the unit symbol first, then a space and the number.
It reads °F 56
